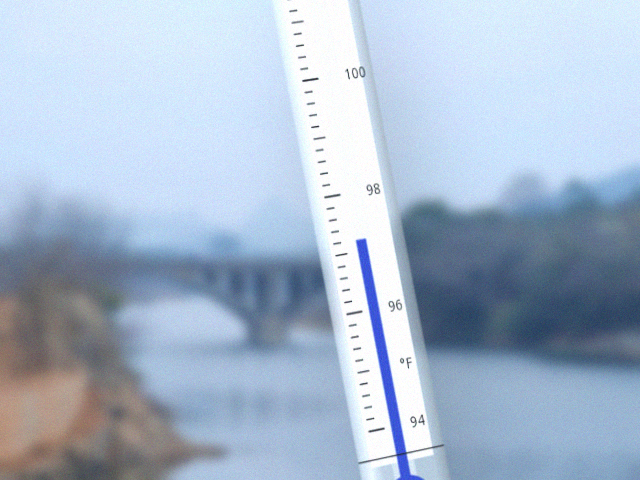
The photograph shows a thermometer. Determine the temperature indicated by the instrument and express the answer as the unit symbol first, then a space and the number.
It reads °F 97.2
